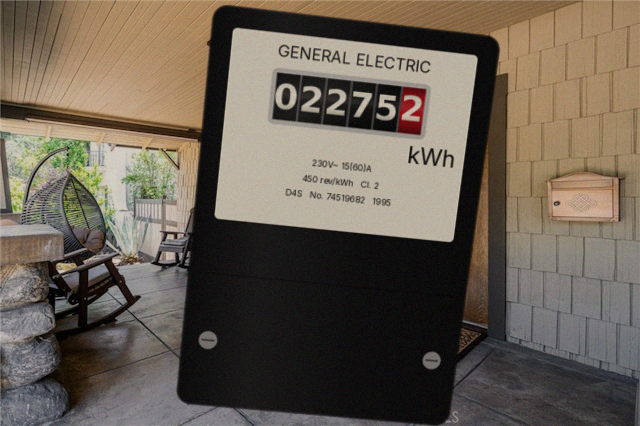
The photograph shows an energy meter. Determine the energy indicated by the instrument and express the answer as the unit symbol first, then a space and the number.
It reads kWh 2275.2
